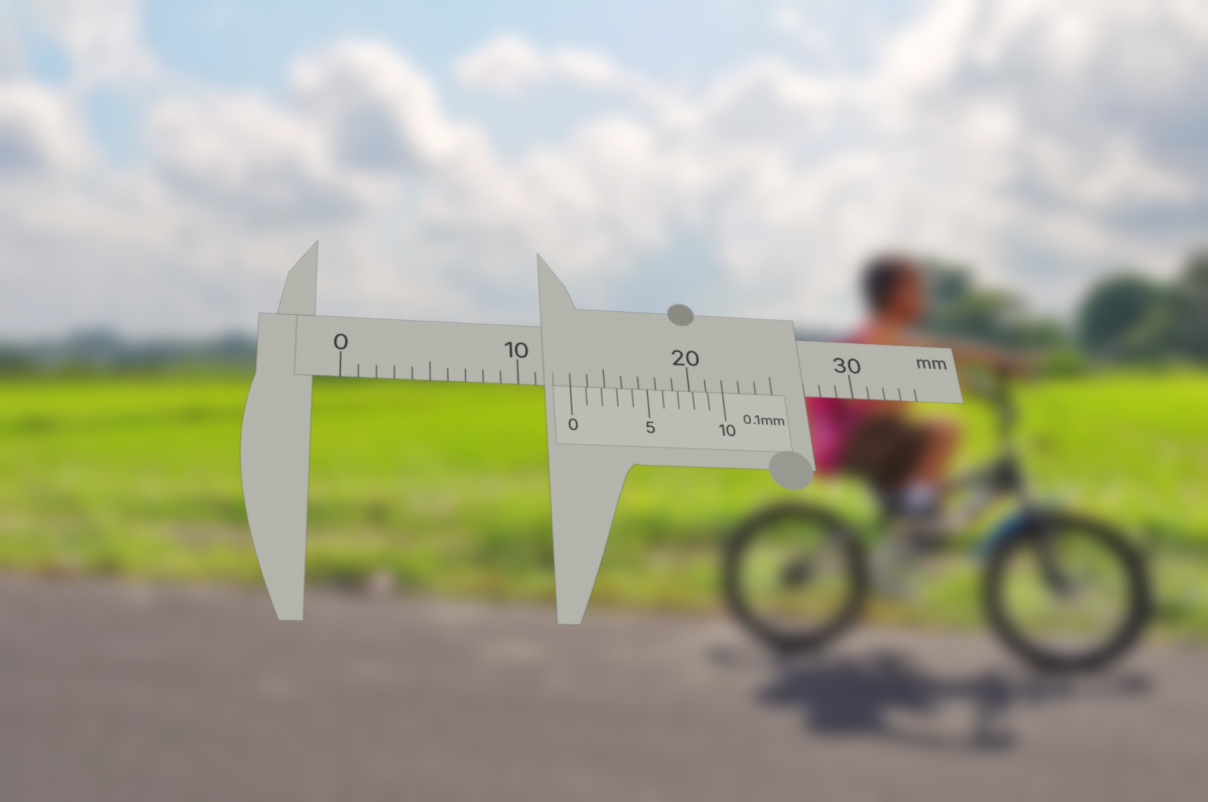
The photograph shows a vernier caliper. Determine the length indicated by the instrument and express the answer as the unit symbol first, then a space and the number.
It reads mm 13.0
